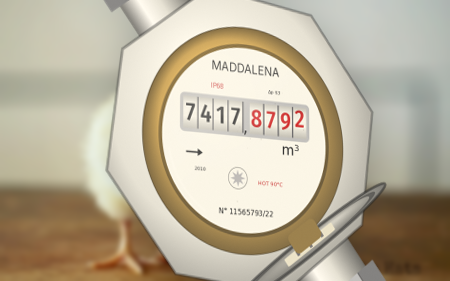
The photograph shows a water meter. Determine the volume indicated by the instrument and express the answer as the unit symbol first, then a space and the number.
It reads m³ 7417.8792
